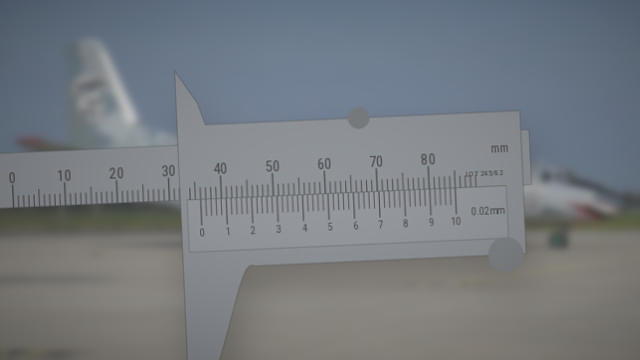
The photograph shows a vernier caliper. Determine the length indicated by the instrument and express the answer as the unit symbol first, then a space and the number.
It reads mm 36.0
